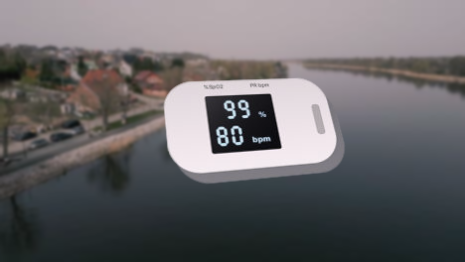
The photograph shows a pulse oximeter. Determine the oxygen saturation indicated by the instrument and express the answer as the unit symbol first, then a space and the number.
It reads % 99
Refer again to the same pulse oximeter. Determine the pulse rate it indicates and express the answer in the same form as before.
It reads bpm 80
